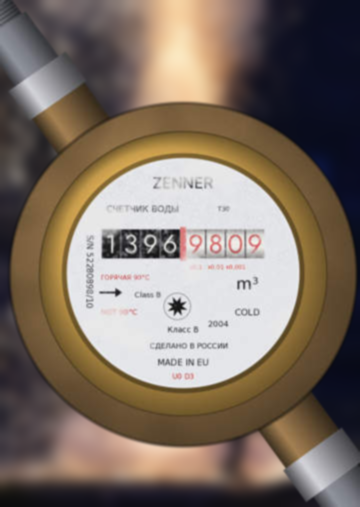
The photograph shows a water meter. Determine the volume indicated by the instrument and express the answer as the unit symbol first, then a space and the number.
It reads m³ 1396.9809
